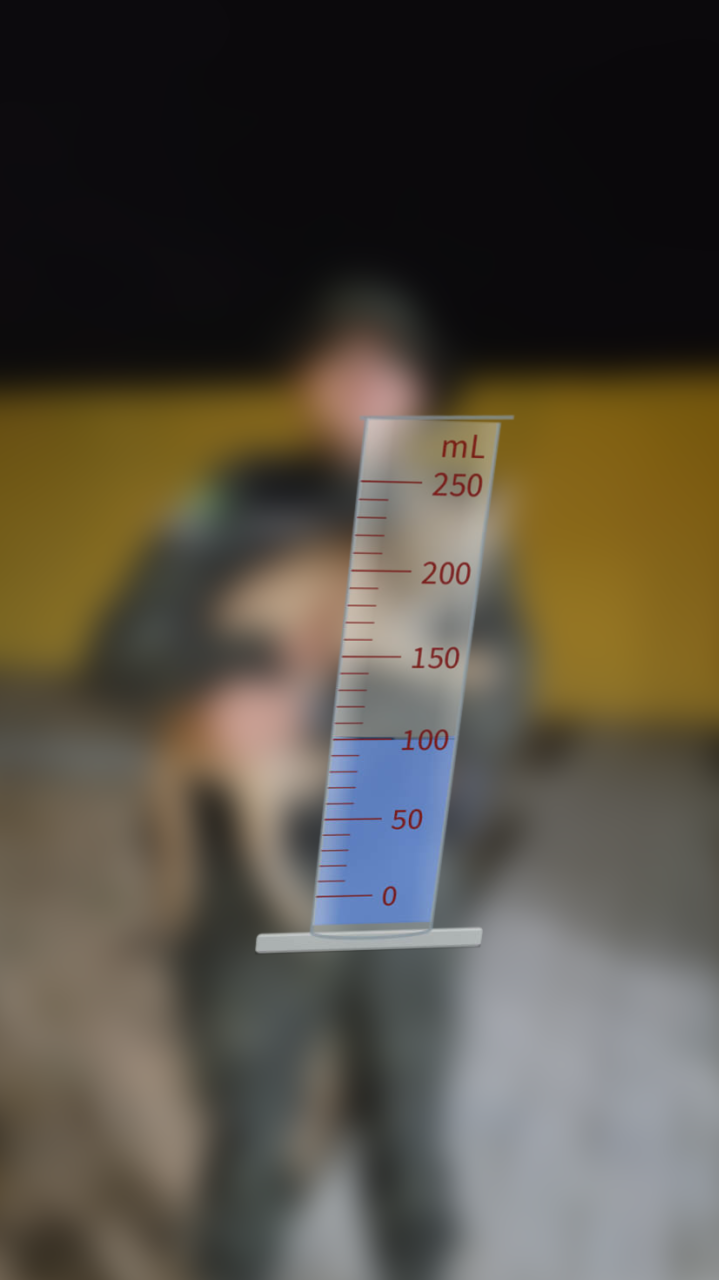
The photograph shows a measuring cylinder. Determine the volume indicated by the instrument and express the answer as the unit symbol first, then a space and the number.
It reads mL 100
